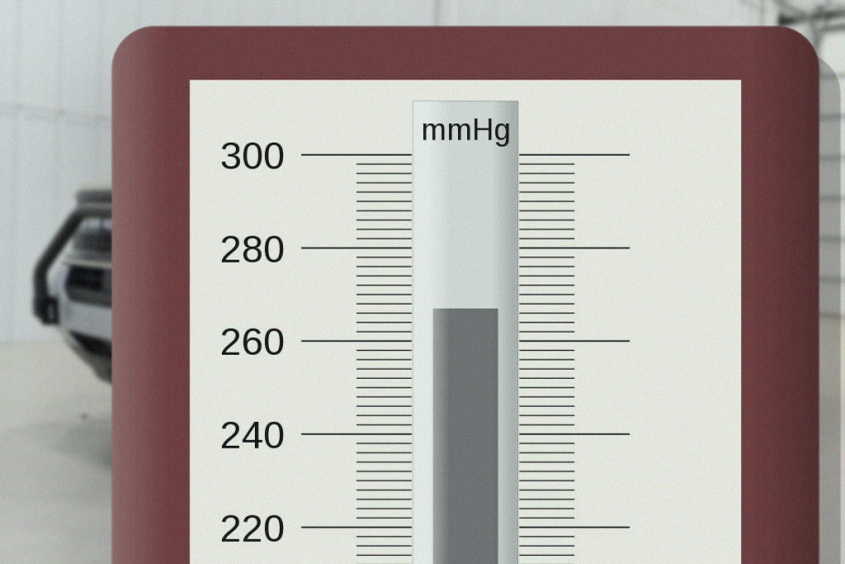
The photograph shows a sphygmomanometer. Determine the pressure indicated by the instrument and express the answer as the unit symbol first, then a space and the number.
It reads mmHg 267
